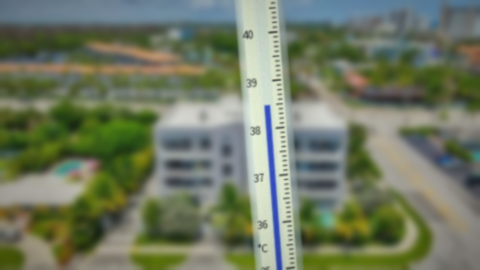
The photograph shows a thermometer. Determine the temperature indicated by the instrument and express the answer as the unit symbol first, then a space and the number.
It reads °C 38.5
